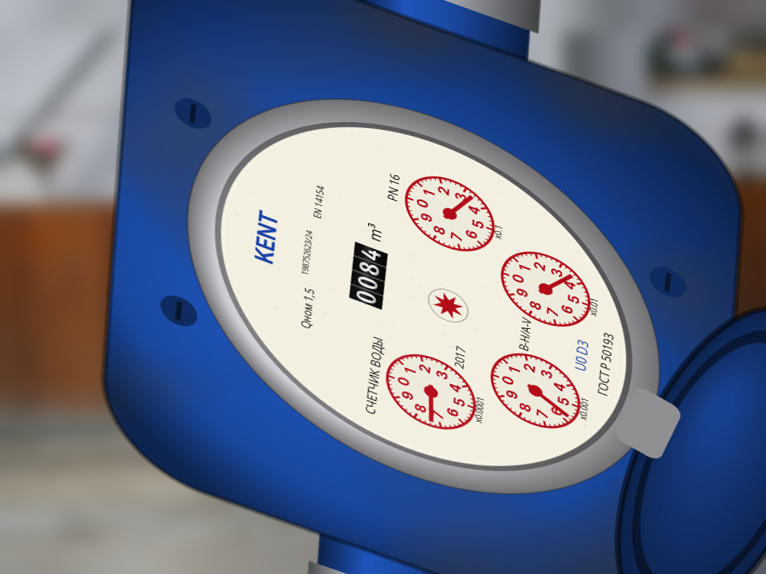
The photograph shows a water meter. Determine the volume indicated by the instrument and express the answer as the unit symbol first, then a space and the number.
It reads m³ 84.3357
